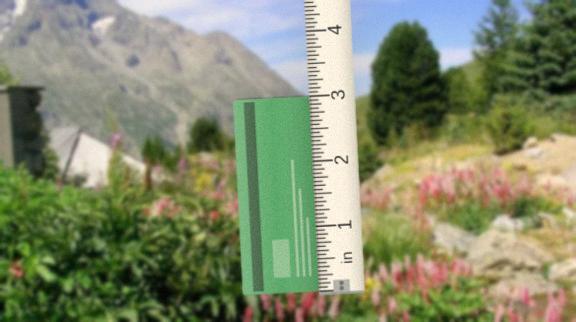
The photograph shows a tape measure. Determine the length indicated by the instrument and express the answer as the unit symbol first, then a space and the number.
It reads in 3
